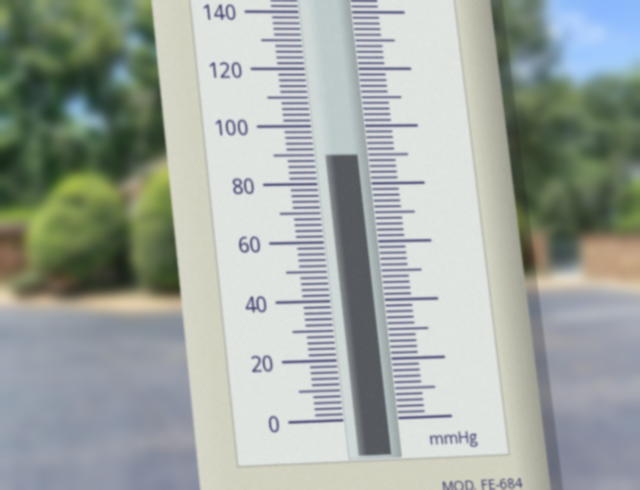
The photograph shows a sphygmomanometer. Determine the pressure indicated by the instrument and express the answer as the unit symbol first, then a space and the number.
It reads mmHg 90
